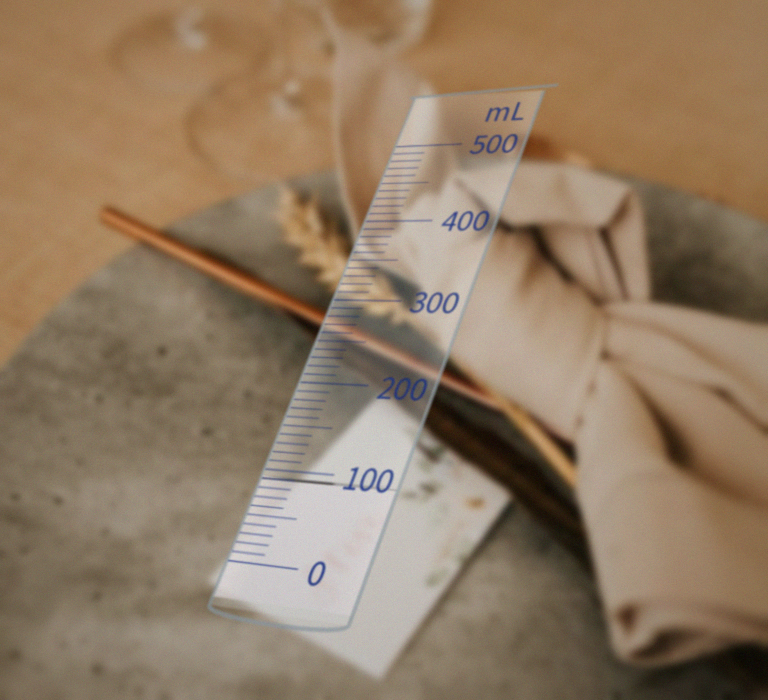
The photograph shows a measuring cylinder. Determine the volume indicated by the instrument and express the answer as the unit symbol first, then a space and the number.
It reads mL 90
